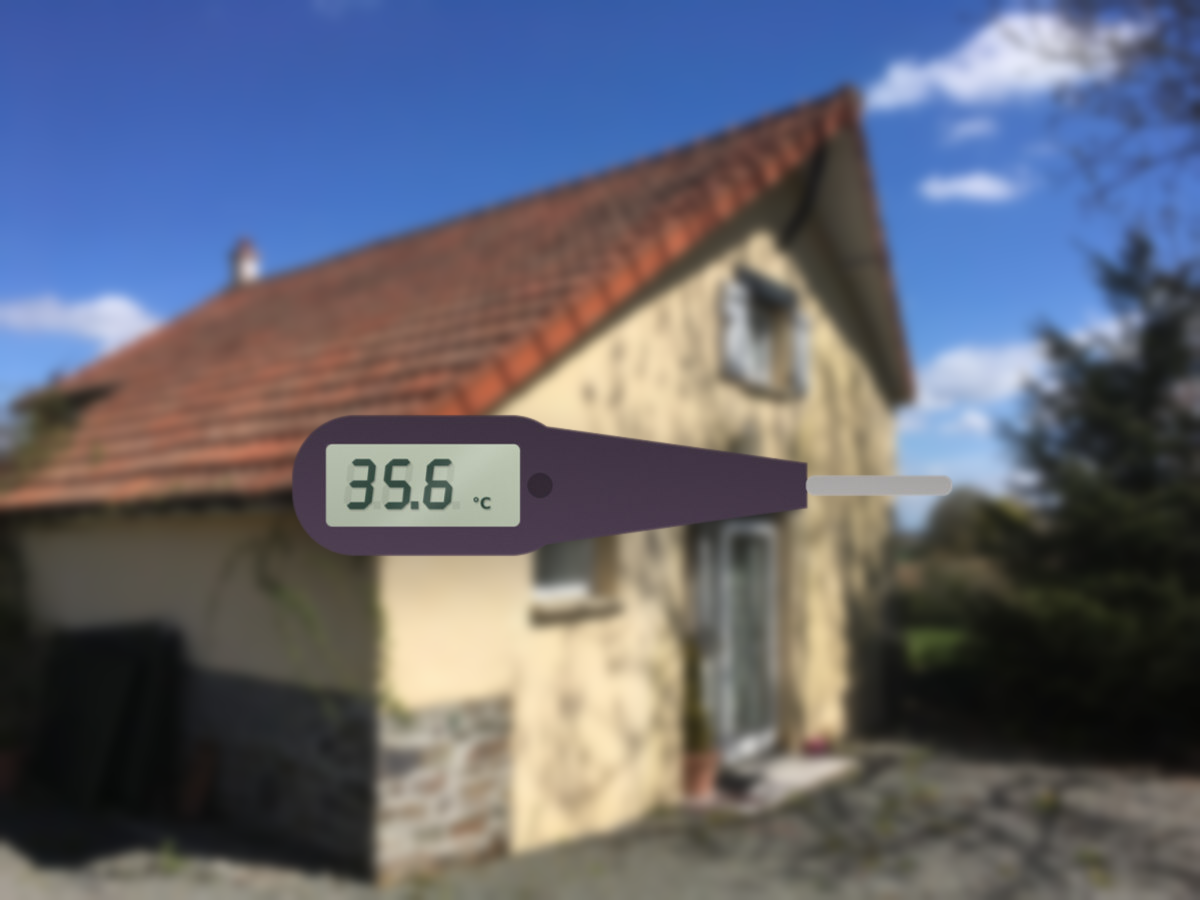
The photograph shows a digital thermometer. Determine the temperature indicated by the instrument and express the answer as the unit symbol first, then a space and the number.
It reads °C 35.6
